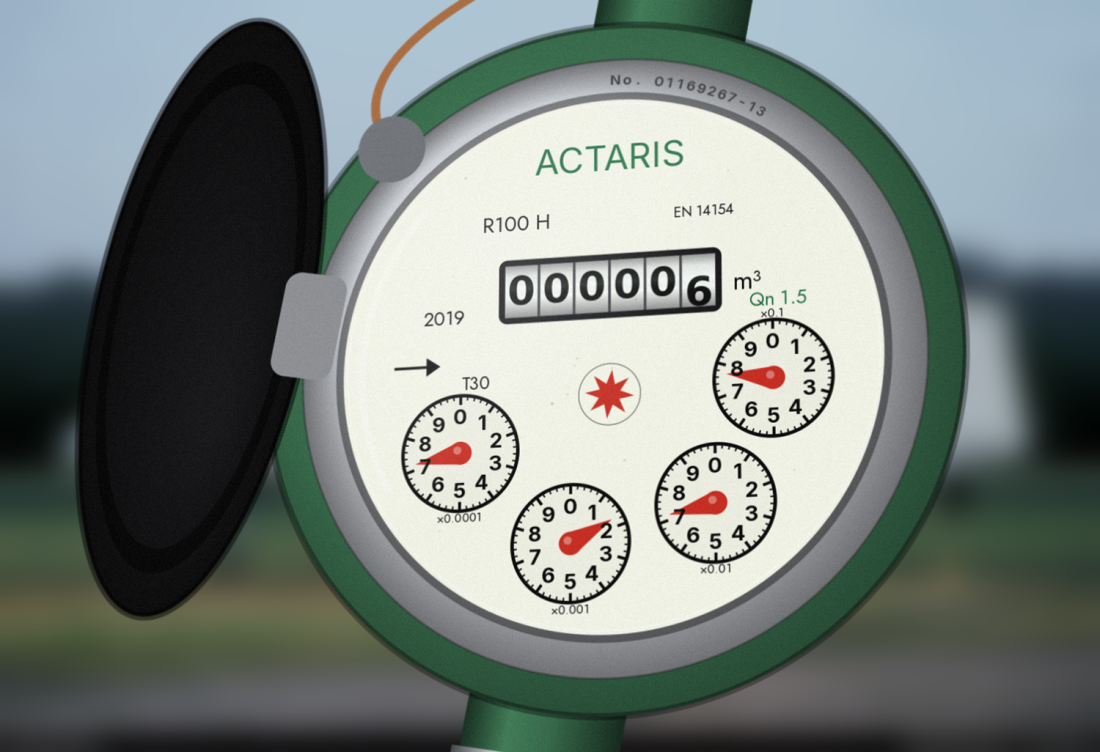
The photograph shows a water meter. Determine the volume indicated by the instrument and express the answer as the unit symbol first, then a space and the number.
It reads m³ 5.7717
